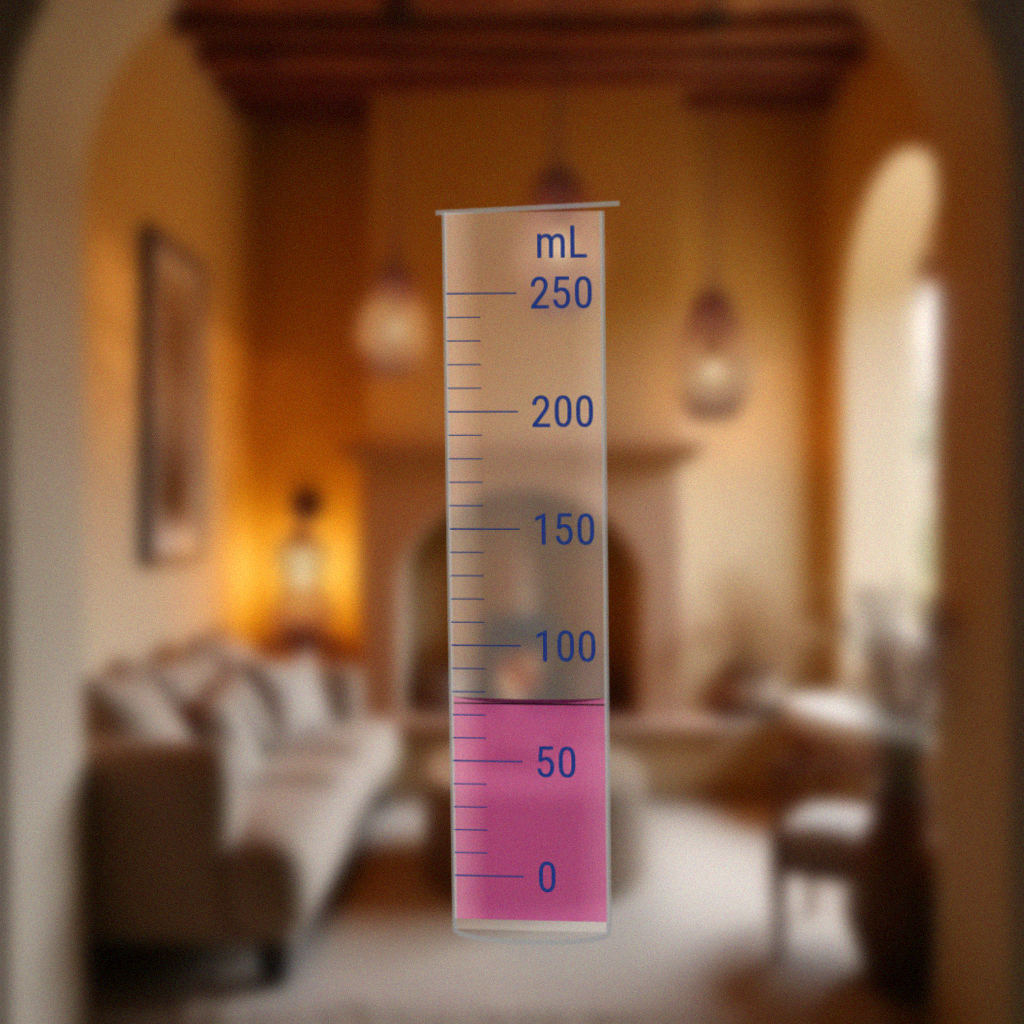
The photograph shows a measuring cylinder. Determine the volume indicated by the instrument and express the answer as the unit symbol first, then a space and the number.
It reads mL 75
